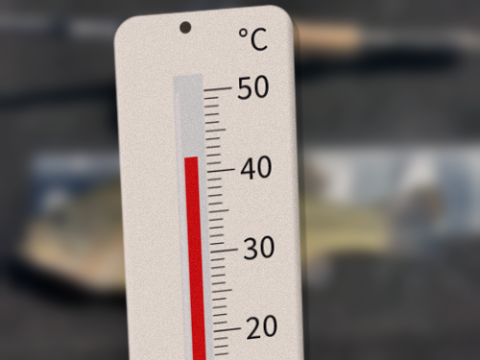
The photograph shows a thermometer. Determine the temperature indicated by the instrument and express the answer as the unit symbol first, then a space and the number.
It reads °C 42
